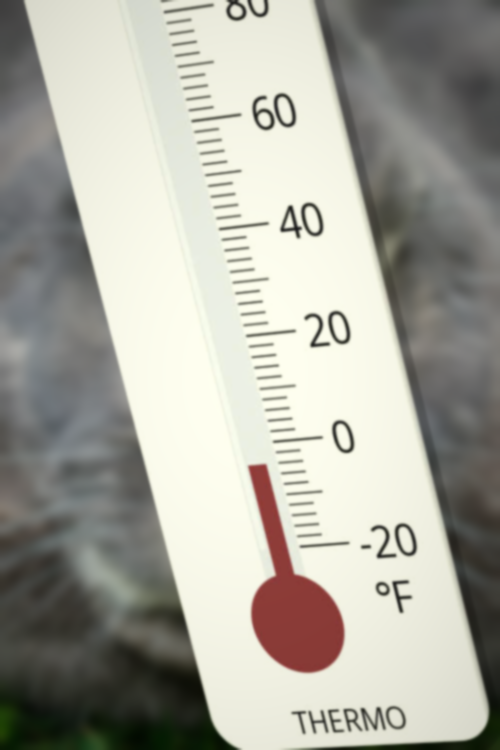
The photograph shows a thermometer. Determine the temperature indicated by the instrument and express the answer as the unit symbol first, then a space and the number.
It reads °F -4
